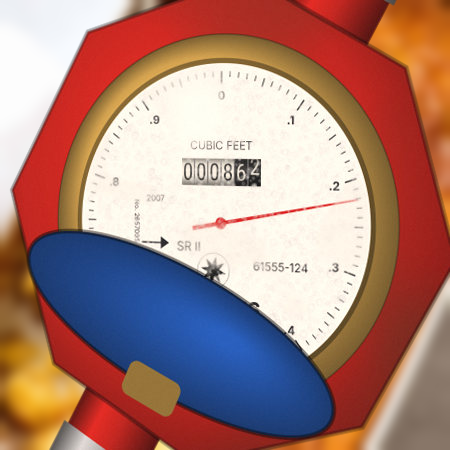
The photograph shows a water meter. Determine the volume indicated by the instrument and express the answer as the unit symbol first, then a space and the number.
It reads ft³ 862.22
